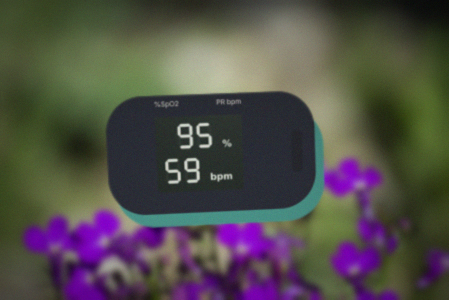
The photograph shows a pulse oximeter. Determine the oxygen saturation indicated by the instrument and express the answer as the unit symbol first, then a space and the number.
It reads % 95
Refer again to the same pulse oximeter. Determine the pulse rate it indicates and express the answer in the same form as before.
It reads bpm 59
